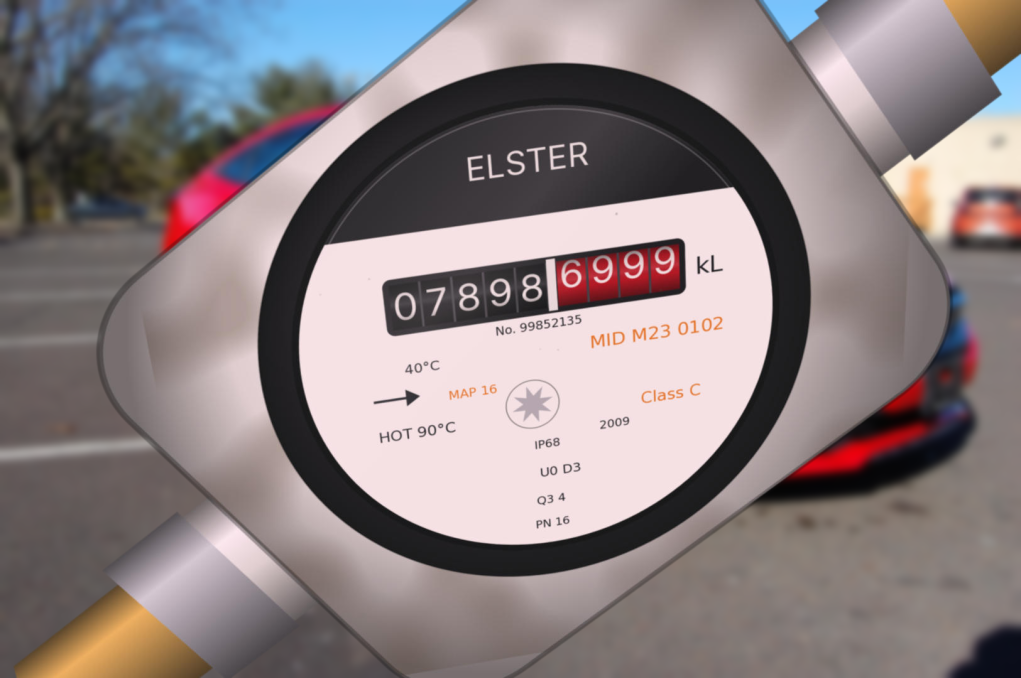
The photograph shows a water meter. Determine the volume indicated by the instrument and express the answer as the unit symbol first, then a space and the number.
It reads kL 7898.6999
